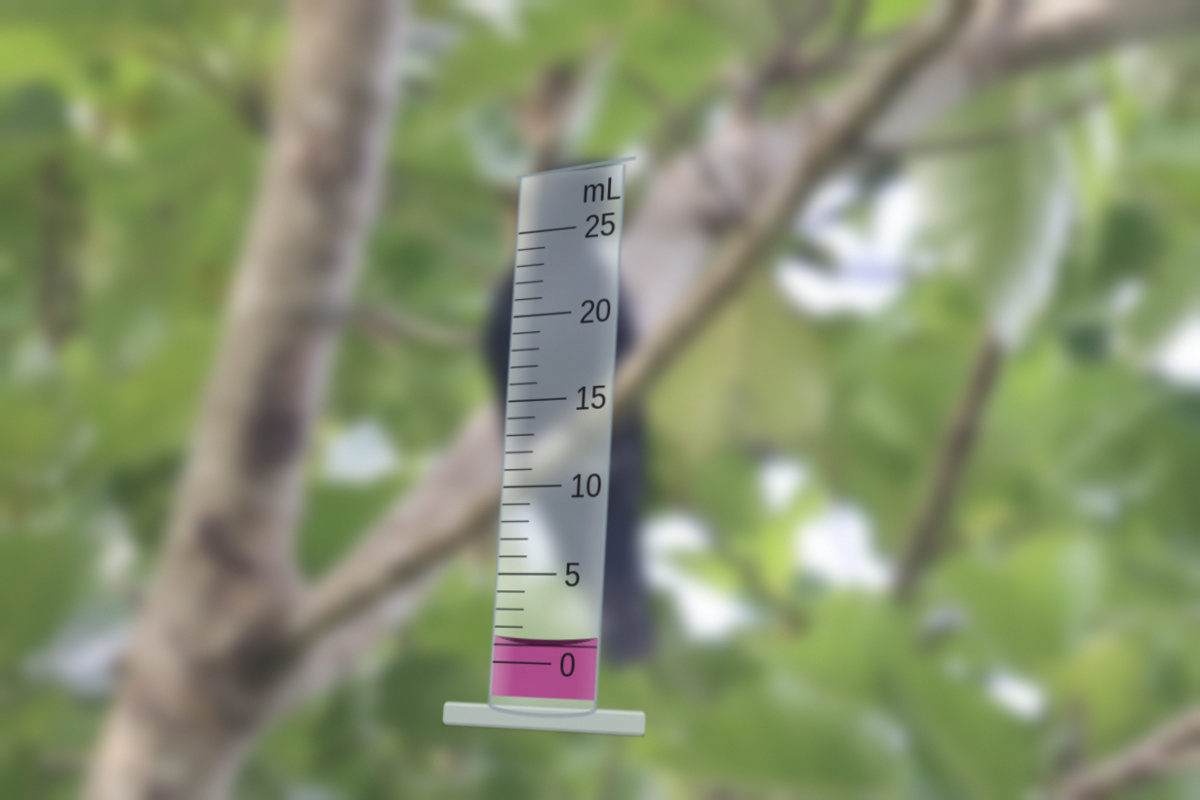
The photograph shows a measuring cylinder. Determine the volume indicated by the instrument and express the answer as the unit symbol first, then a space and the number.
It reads mL 1
